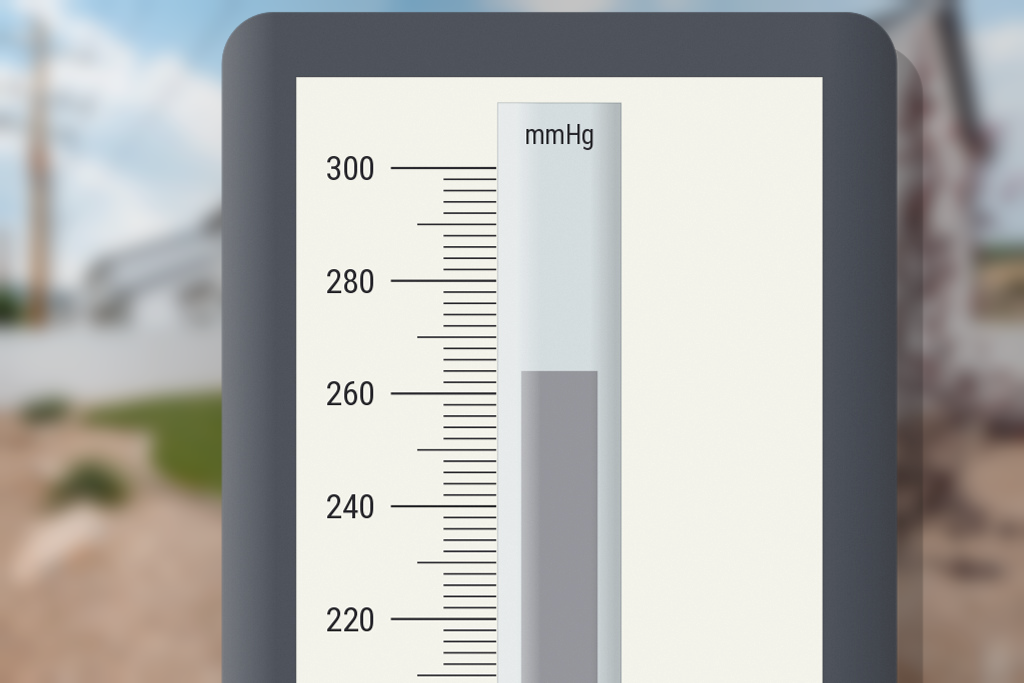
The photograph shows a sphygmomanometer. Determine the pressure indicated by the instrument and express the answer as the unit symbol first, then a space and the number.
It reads mmHg 264
